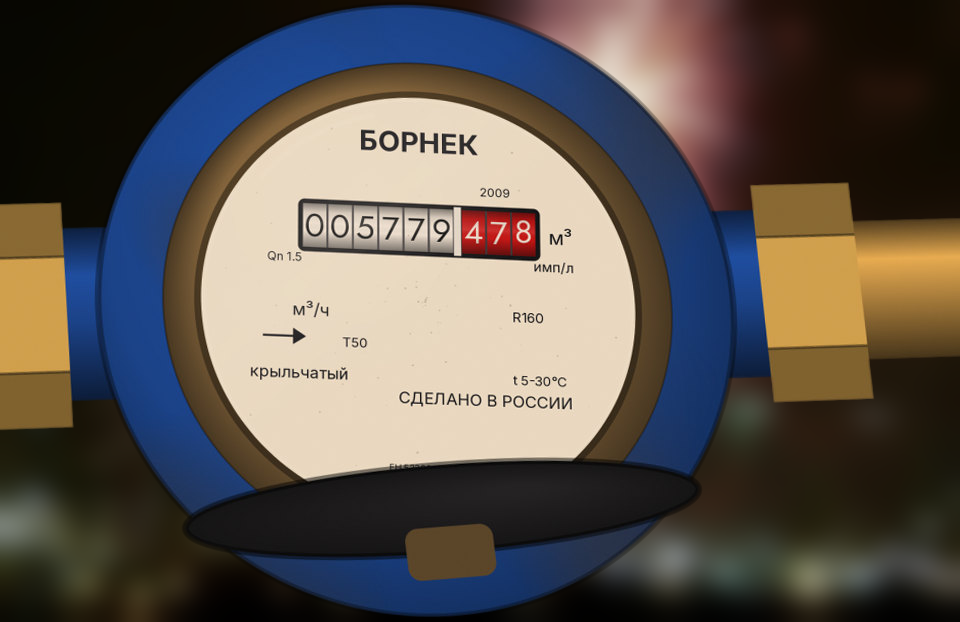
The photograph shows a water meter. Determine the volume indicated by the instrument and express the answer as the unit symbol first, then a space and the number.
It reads m³ 5779.478
